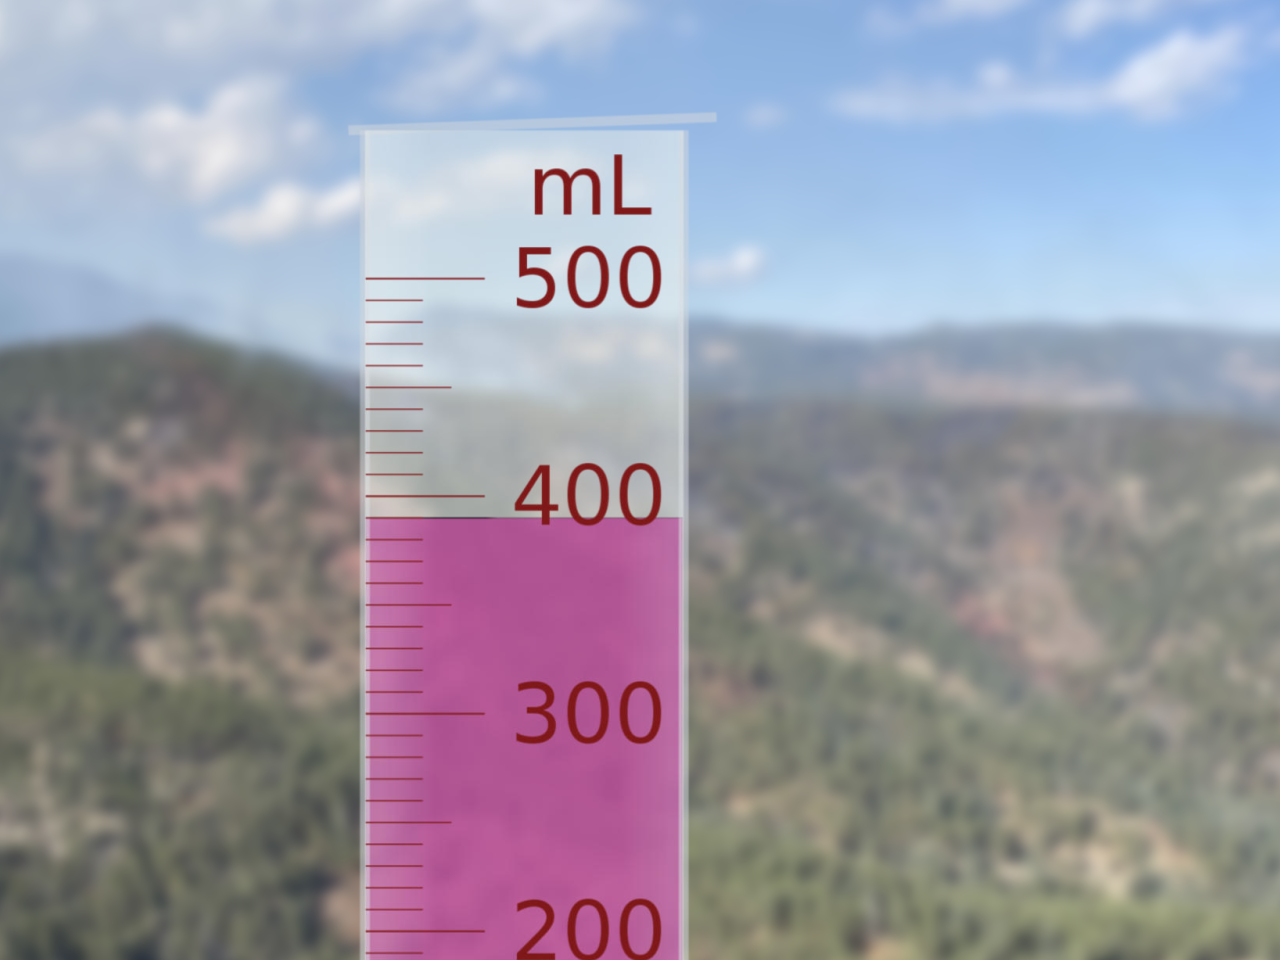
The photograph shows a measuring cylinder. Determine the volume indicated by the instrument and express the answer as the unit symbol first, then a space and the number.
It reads mL 390
